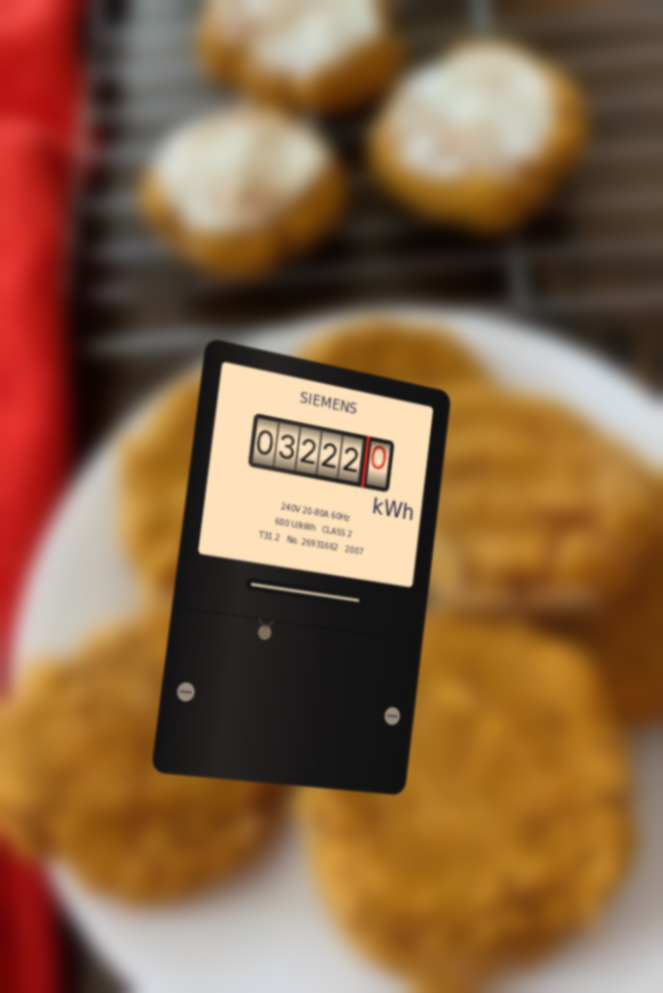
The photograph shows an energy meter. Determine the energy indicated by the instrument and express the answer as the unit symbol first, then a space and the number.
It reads kWh 3222.0
